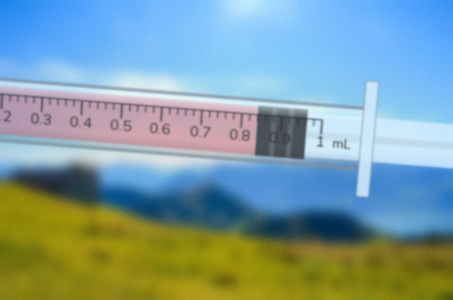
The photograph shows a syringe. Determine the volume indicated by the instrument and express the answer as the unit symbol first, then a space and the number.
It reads mL 0.84
